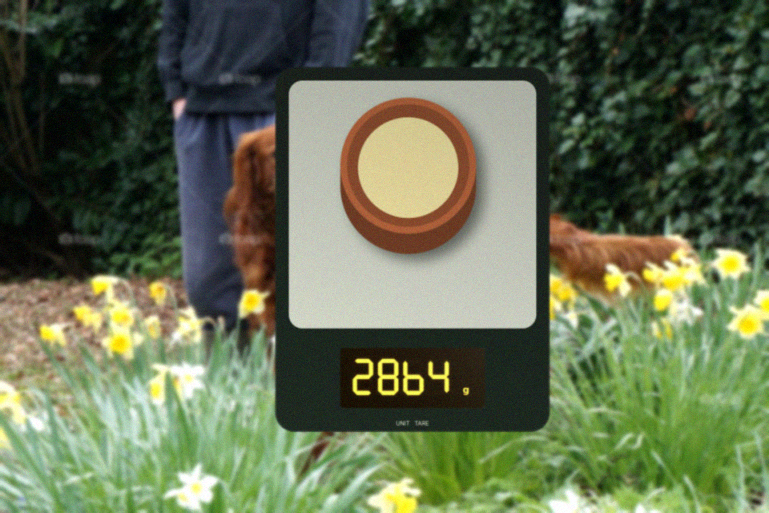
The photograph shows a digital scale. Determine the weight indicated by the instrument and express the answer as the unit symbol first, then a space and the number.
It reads g 2864
